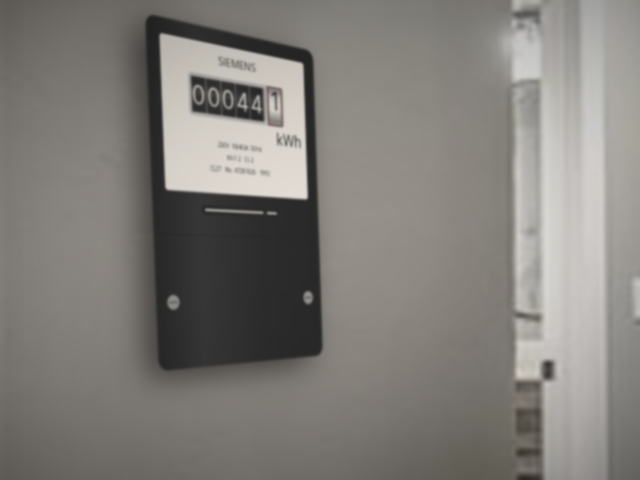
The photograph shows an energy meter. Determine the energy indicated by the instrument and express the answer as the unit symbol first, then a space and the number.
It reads kWh 44.1
